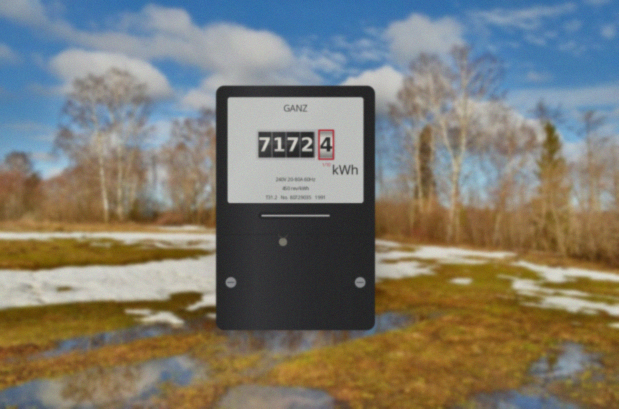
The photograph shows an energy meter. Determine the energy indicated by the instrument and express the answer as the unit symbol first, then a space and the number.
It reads kWh 7172.4
